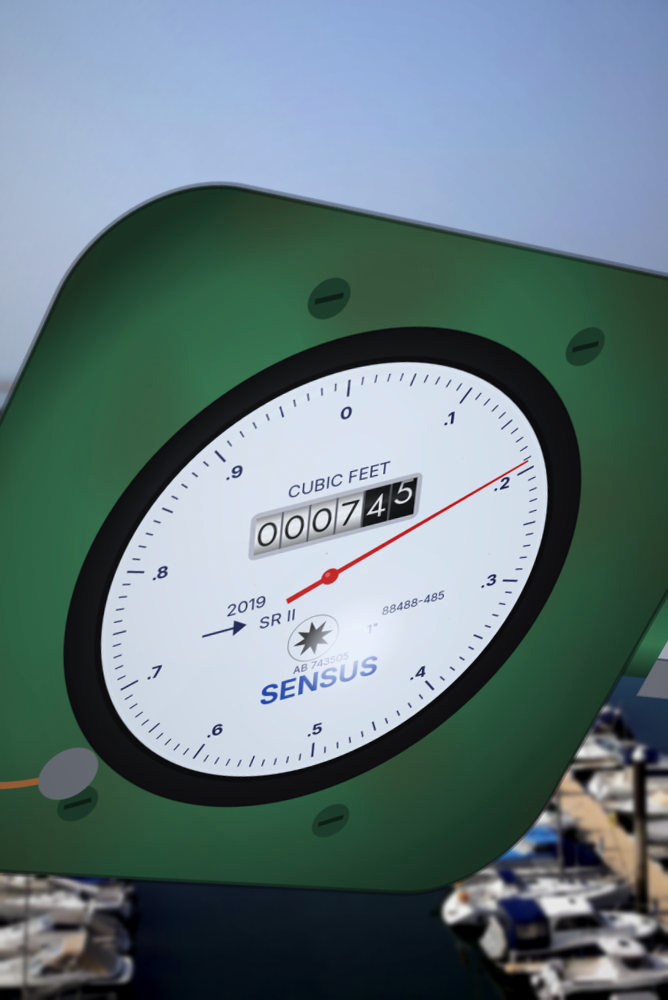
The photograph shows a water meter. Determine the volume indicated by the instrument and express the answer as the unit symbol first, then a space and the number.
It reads ft³ 745.19
